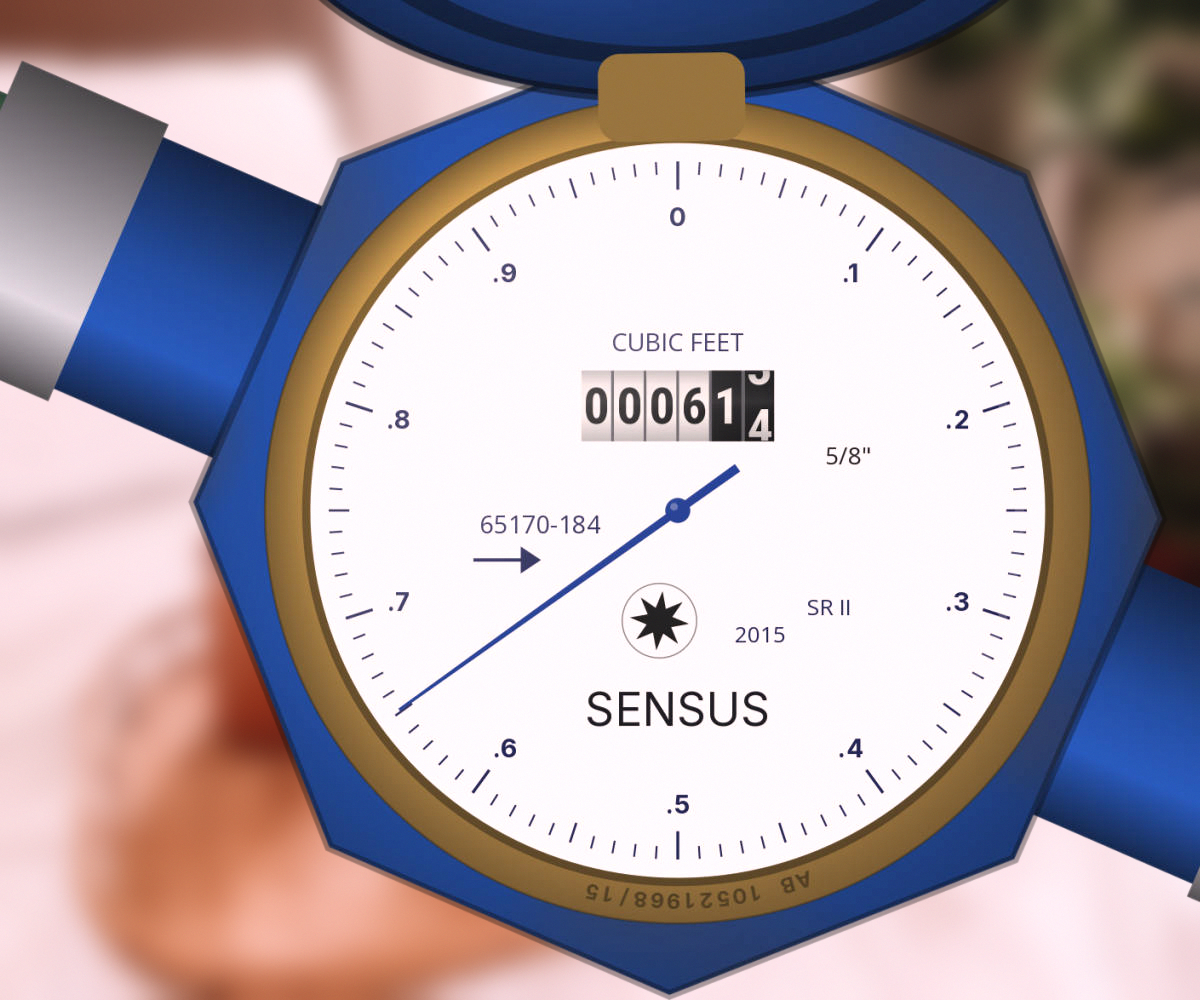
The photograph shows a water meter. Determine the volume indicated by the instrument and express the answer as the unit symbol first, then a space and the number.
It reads ft³ 613.65
